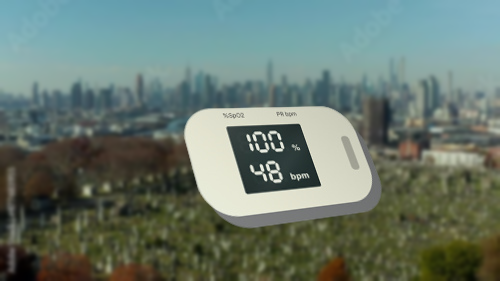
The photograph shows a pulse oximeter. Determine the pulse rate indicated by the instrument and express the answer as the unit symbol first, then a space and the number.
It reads bpm 48
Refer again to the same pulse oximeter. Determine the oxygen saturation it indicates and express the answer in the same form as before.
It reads % 100
